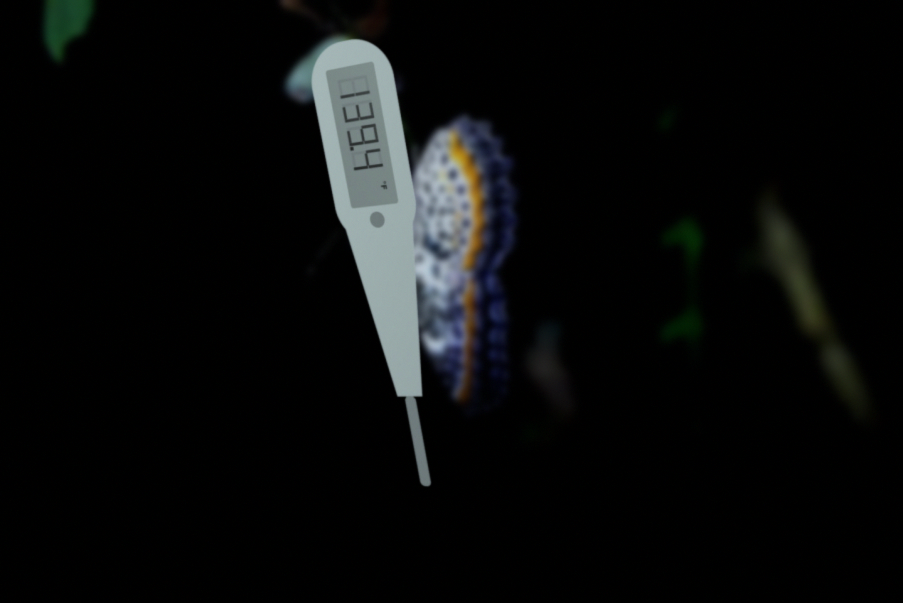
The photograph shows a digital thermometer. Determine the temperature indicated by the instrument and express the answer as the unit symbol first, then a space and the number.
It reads °F 139.4
